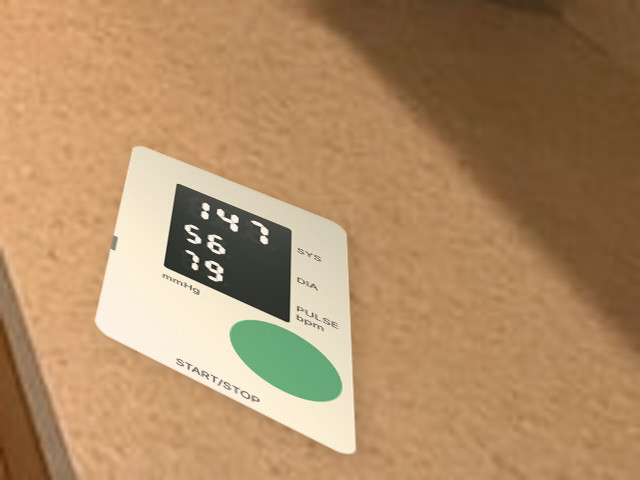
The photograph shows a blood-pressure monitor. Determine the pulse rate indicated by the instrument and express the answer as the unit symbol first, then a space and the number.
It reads bpm 79
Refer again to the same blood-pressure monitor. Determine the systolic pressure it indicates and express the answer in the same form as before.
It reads mmHg 147
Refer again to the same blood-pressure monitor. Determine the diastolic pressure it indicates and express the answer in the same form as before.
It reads mmHg 56
